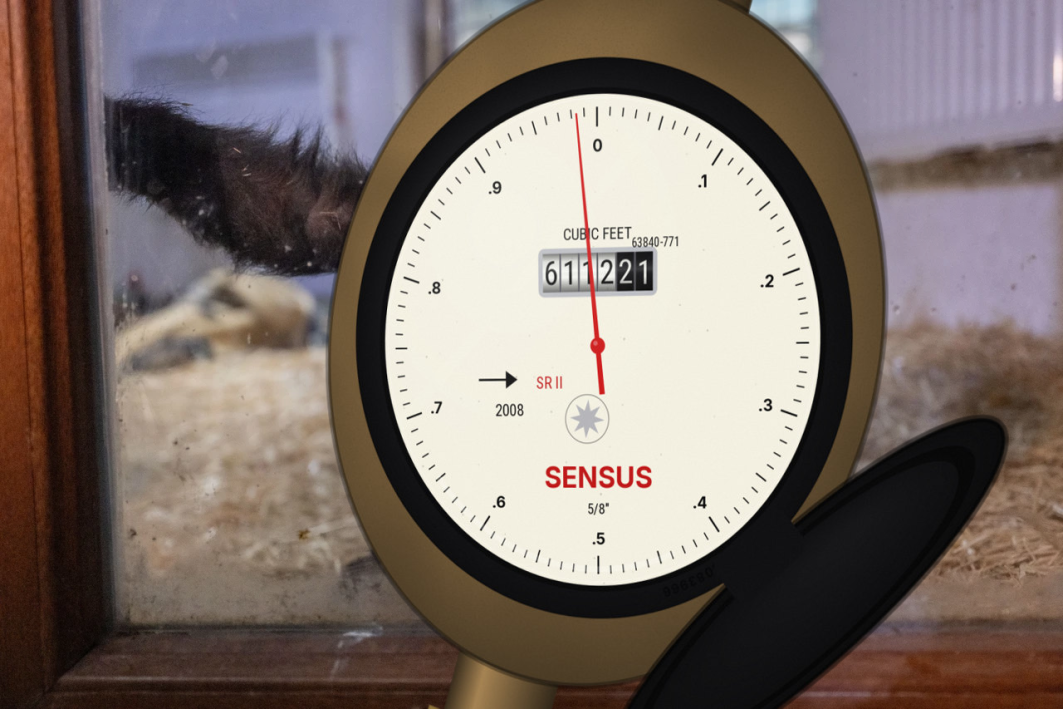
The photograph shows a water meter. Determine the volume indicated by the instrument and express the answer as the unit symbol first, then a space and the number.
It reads ft³ 611220.98
